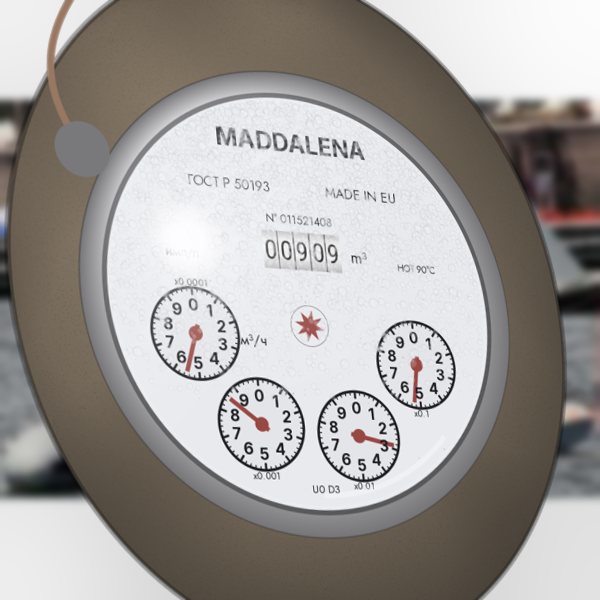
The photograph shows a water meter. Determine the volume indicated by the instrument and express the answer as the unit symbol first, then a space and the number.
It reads m³ 909.5285
